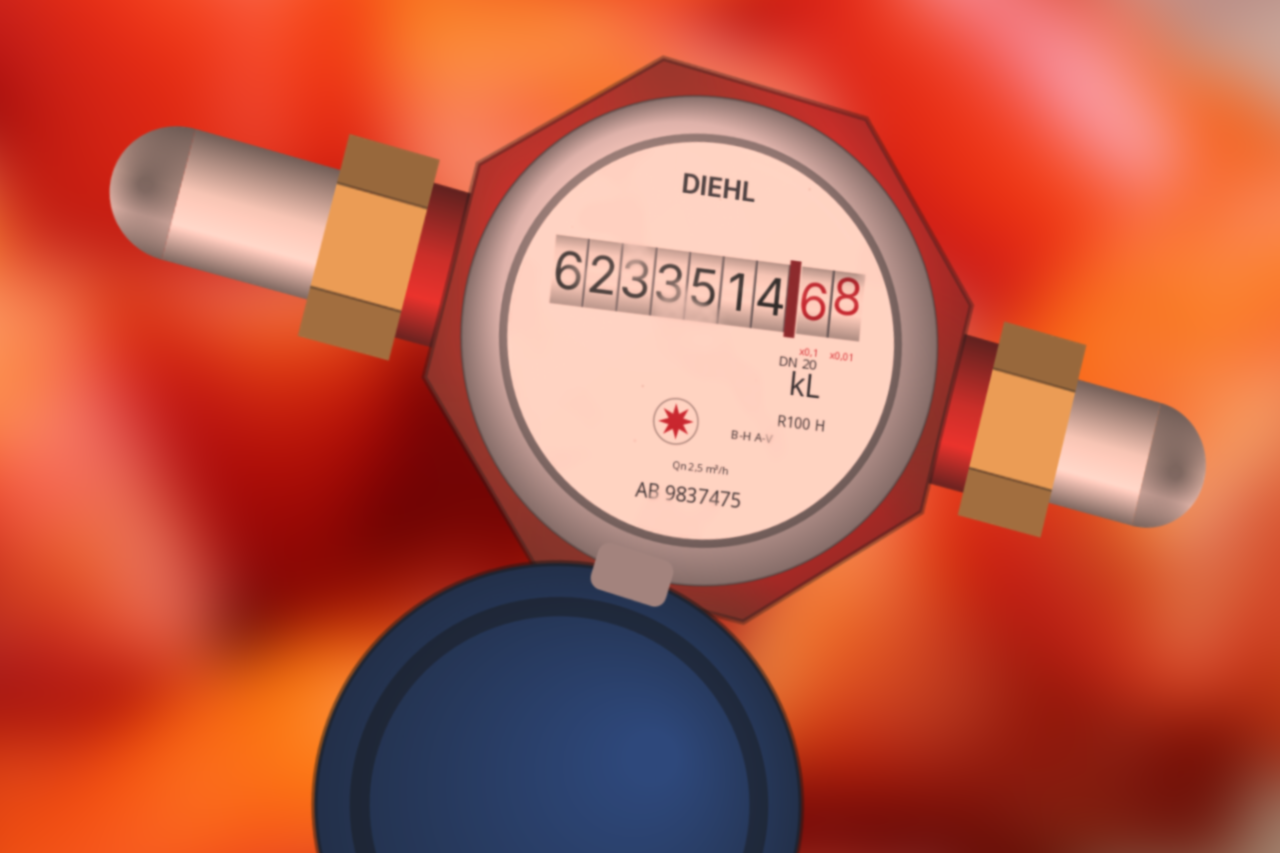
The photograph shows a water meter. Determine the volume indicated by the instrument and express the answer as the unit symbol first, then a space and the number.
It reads kL 6233514.68
